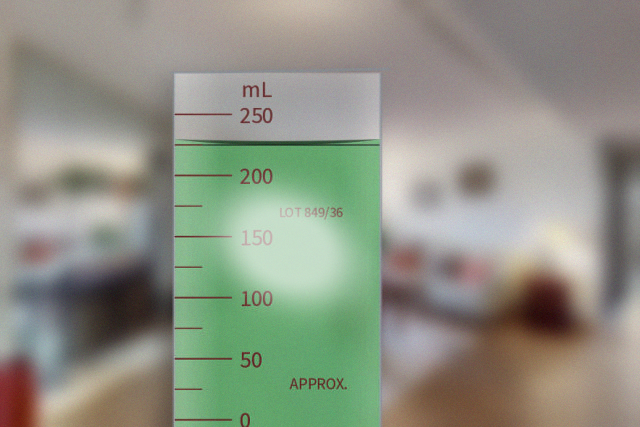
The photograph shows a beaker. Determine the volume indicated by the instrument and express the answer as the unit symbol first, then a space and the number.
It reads mL 225
